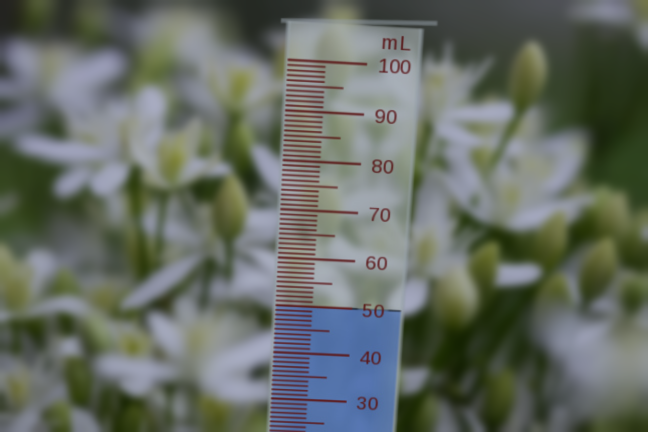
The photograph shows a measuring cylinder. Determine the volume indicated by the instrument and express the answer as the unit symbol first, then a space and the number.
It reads mL 50
